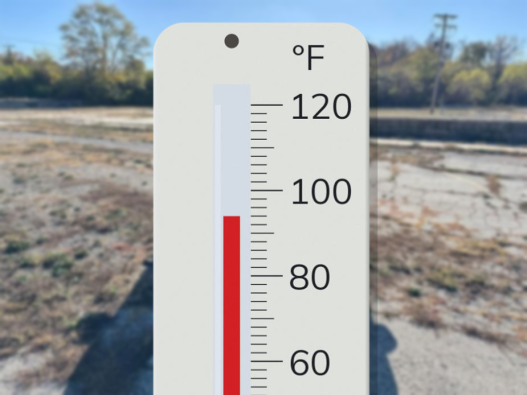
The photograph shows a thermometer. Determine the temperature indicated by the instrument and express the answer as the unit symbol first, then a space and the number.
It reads °F 94
